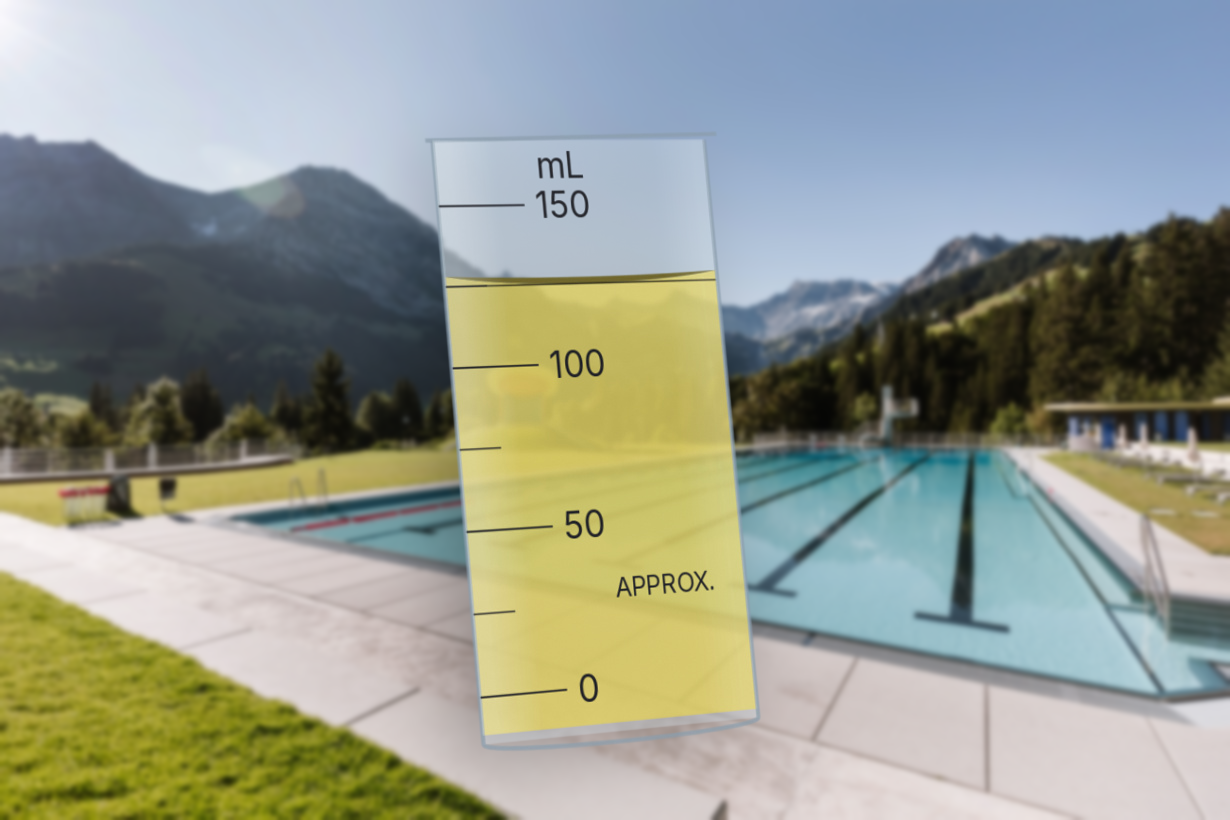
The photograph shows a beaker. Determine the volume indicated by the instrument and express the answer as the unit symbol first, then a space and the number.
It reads mL 125
